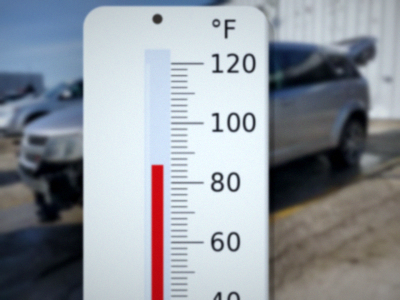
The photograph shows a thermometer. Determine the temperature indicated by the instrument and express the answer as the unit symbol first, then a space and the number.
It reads °F 86
